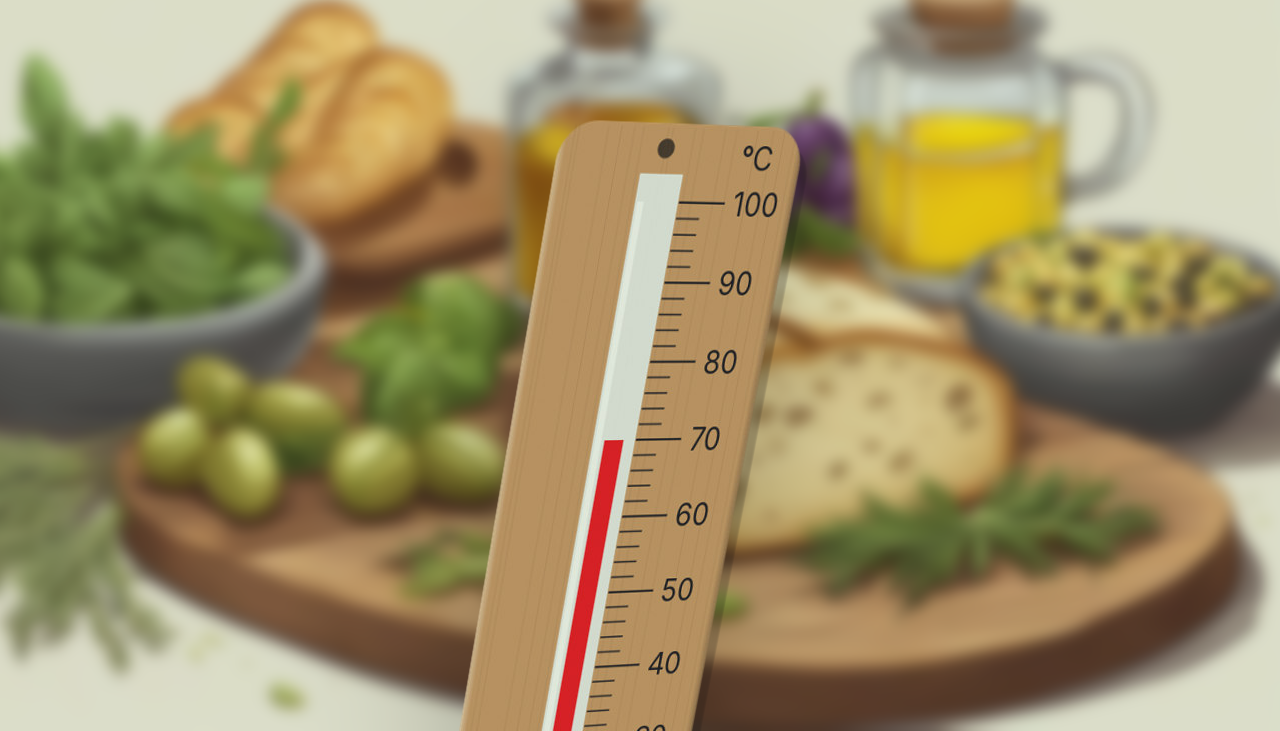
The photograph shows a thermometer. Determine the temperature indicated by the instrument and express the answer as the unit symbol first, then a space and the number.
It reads °C 70
